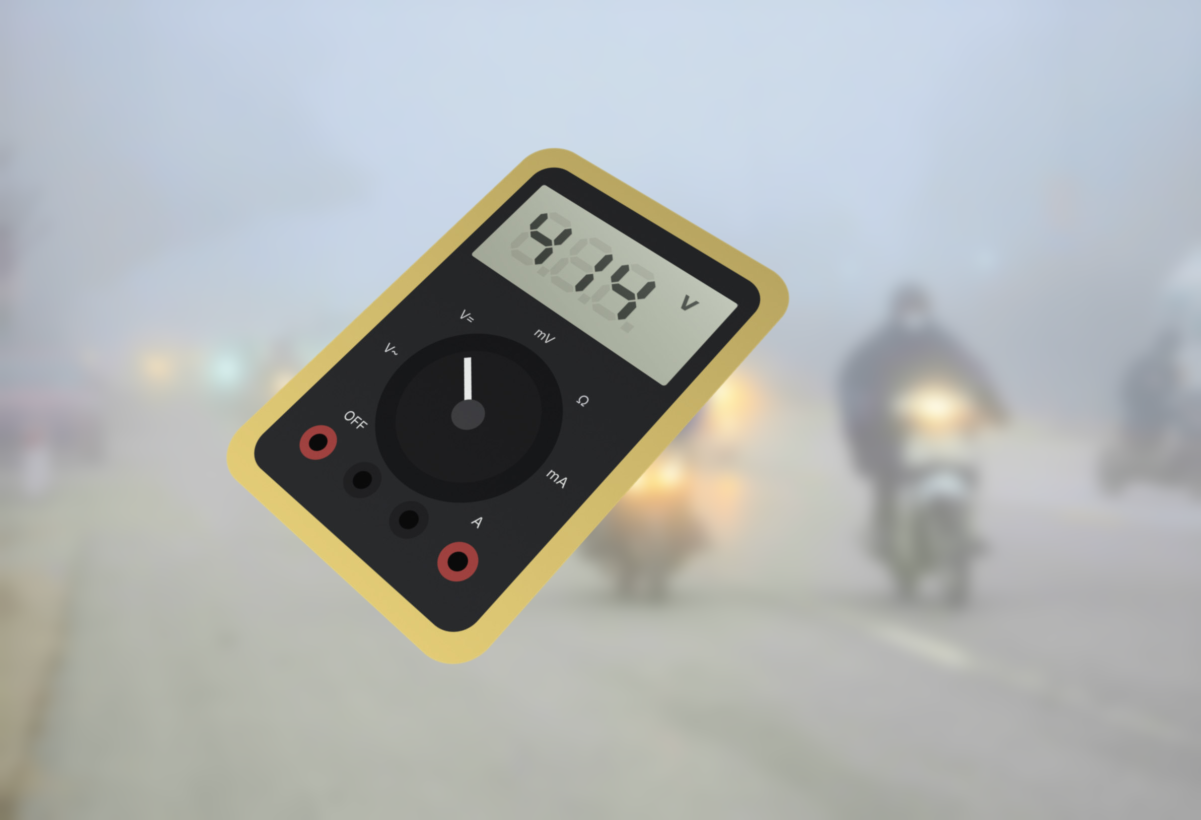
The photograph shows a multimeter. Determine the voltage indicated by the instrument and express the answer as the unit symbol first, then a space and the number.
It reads V 414
